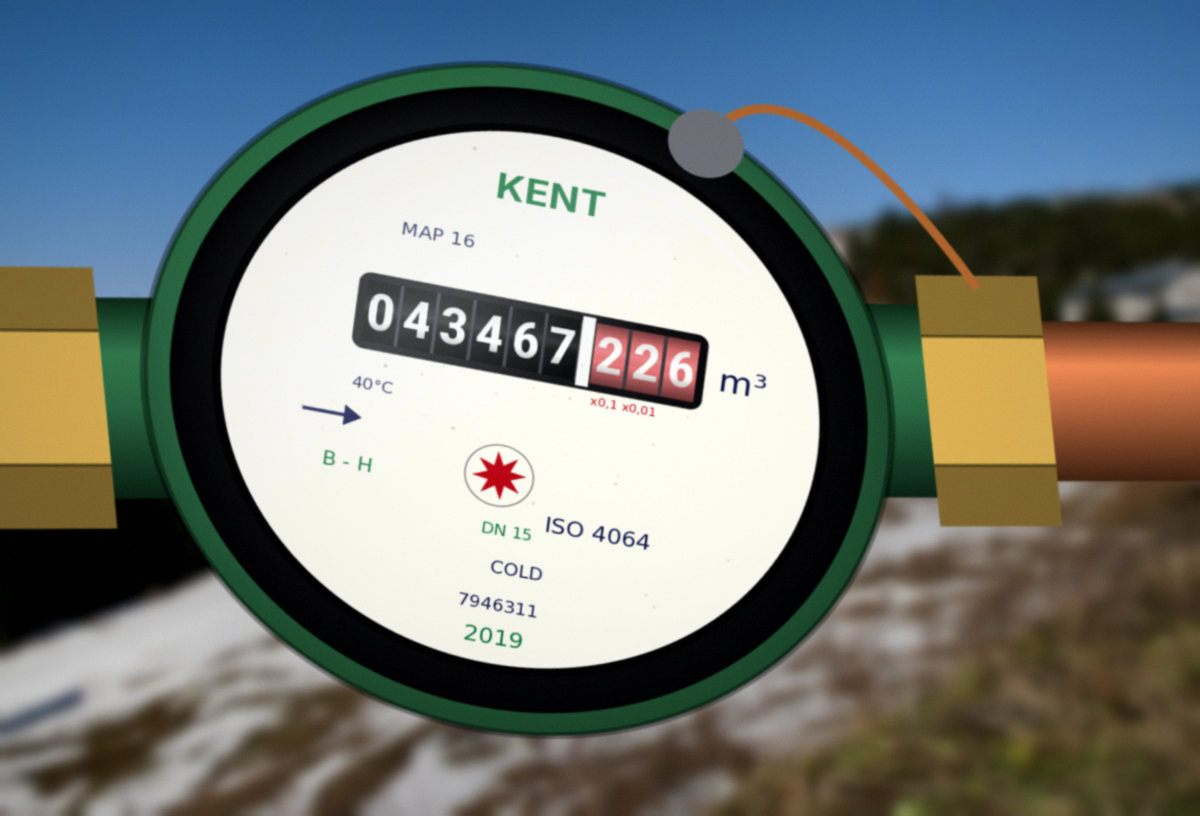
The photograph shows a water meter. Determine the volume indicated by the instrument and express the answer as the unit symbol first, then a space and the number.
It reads m³ 43467.226
